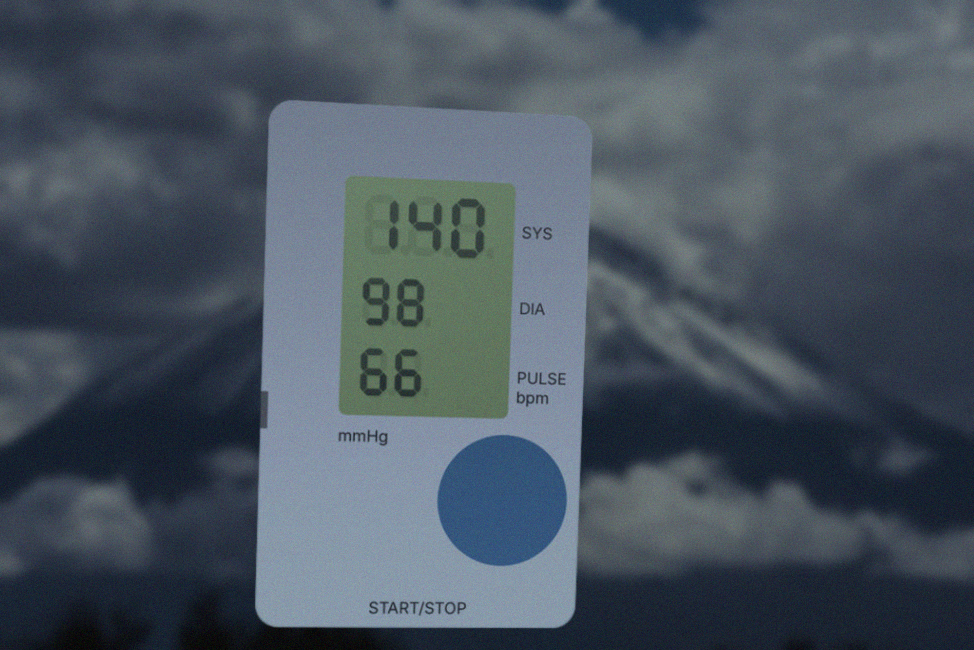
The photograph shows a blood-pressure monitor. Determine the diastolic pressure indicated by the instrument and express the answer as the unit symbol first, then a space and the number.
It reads mmHg 98
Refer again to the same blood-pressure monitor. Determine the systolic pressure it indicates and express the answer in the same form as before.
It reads mmHg 140
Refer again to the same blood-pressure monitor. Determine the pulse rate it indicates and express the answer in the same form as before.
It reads bpm 66
